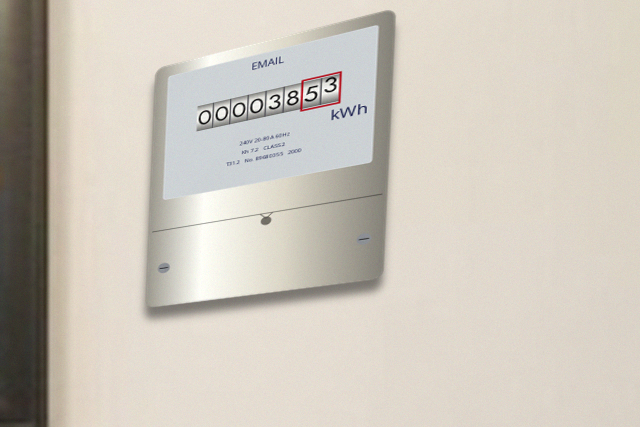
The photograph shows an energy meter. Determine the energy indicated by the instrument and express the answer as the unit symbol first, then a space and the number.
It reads kWh 38.53
